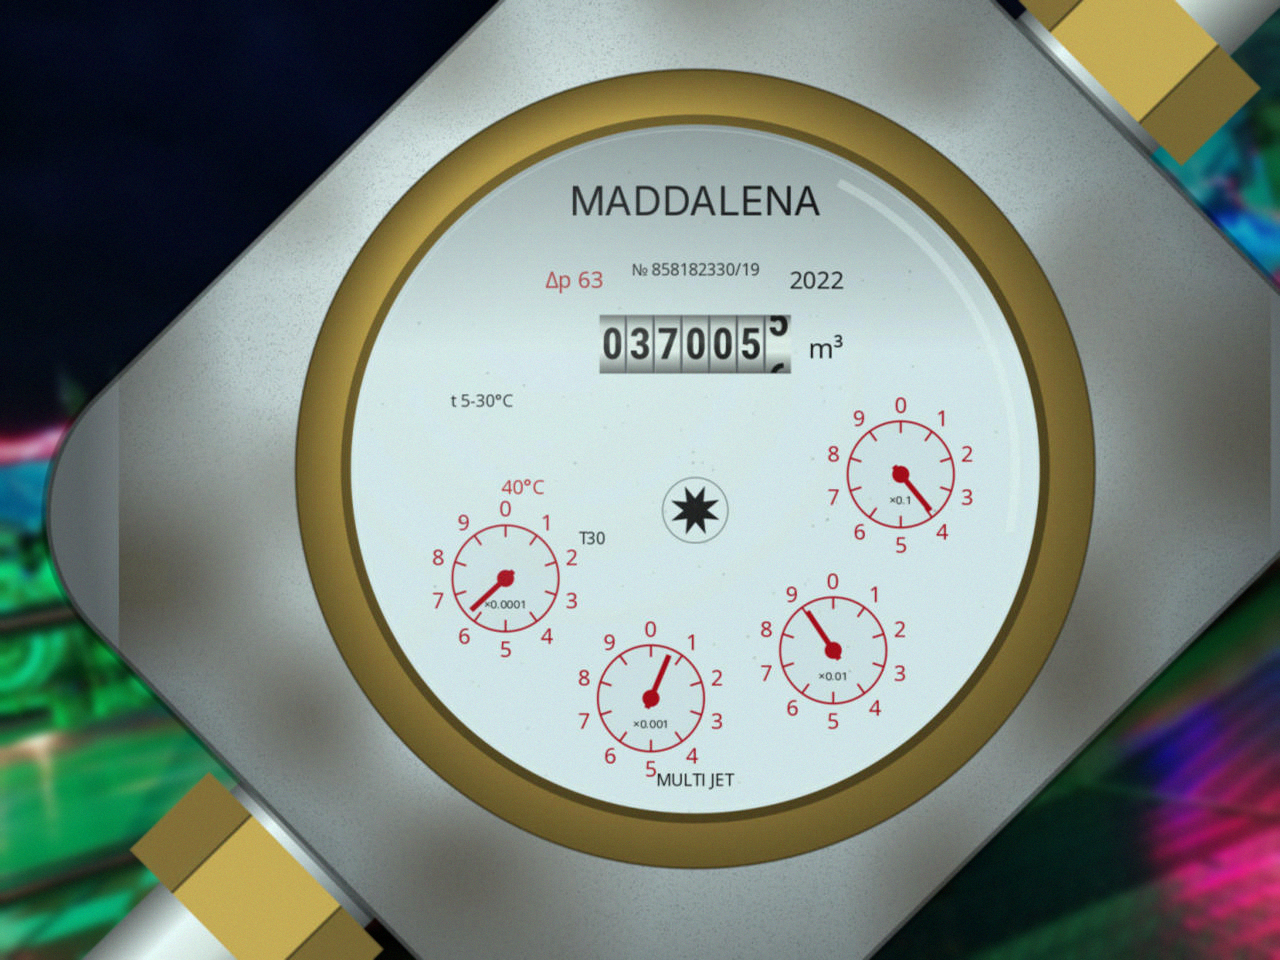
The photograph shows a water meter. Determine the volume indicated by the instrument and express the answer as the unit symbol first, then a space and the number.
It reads m³ 370055.3906
